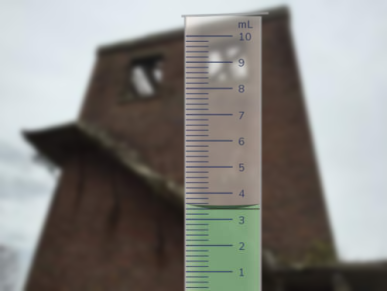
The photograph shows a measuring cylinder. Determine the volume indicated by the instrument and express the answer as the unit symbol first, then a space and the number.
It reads mL 3.4
